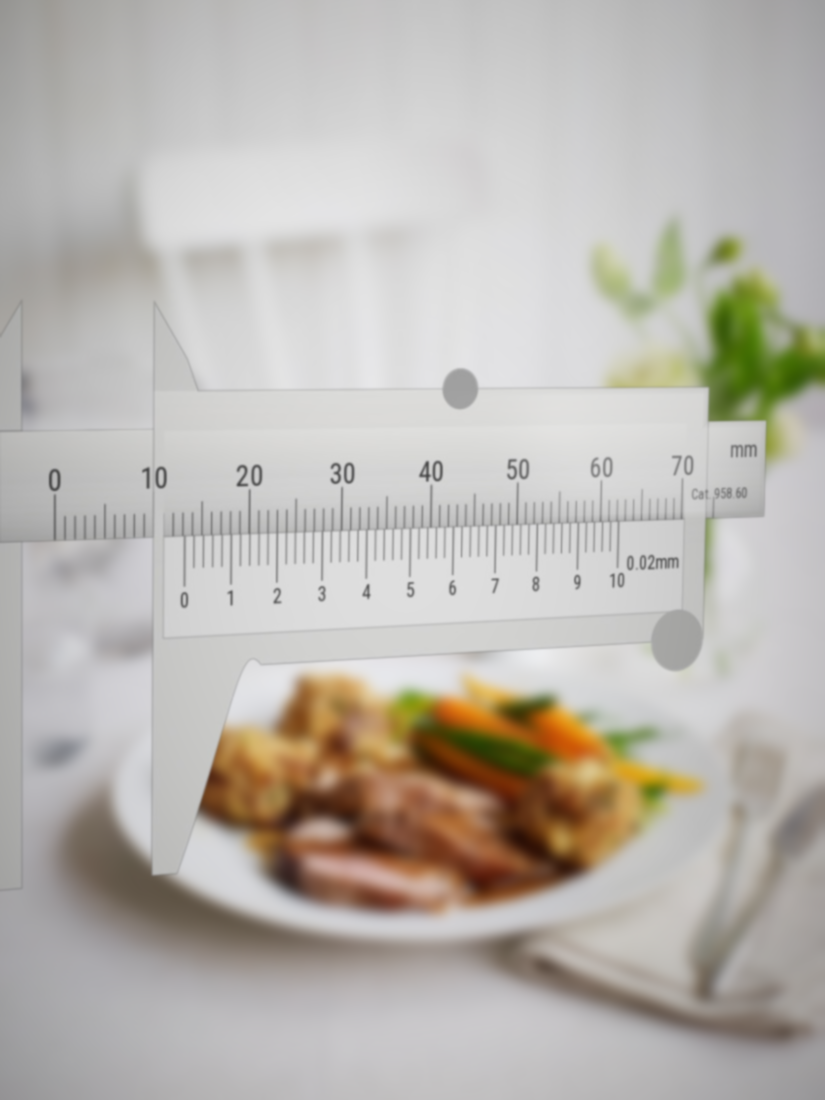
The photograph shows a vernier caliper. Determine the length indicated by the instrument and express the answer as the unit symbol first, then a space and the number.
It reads mm 13.2
